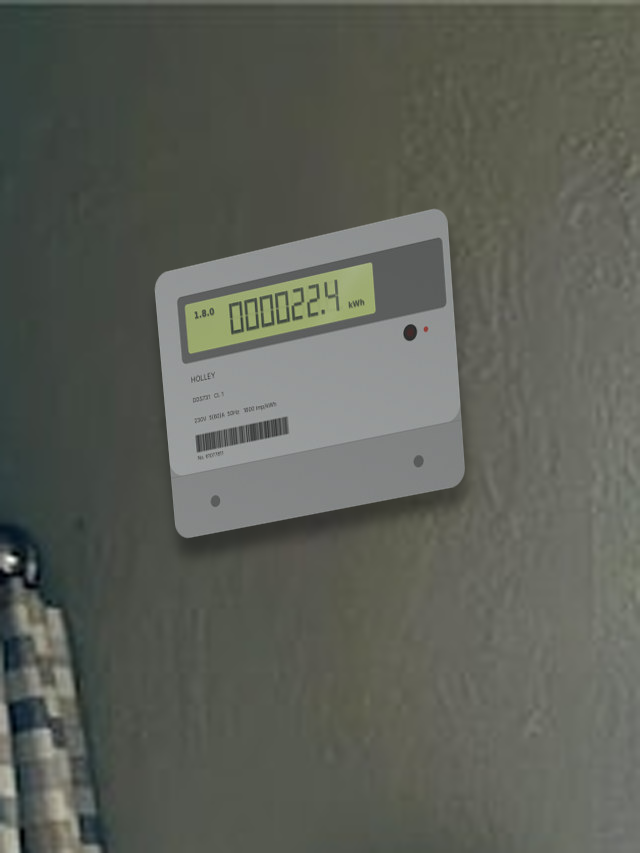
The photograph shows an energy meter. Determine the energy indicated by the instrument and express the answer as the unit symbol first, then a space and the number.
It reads kWh 22.4
